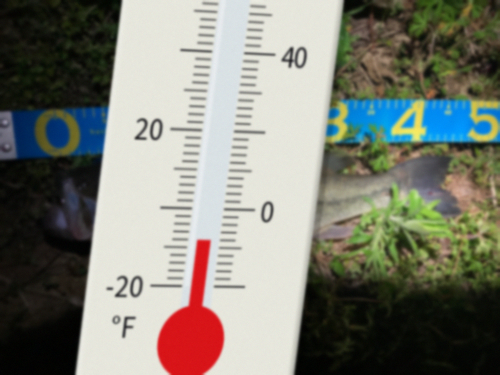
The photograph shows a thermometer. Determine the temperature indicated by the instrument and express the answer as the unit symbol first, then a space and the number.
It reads °F -8
